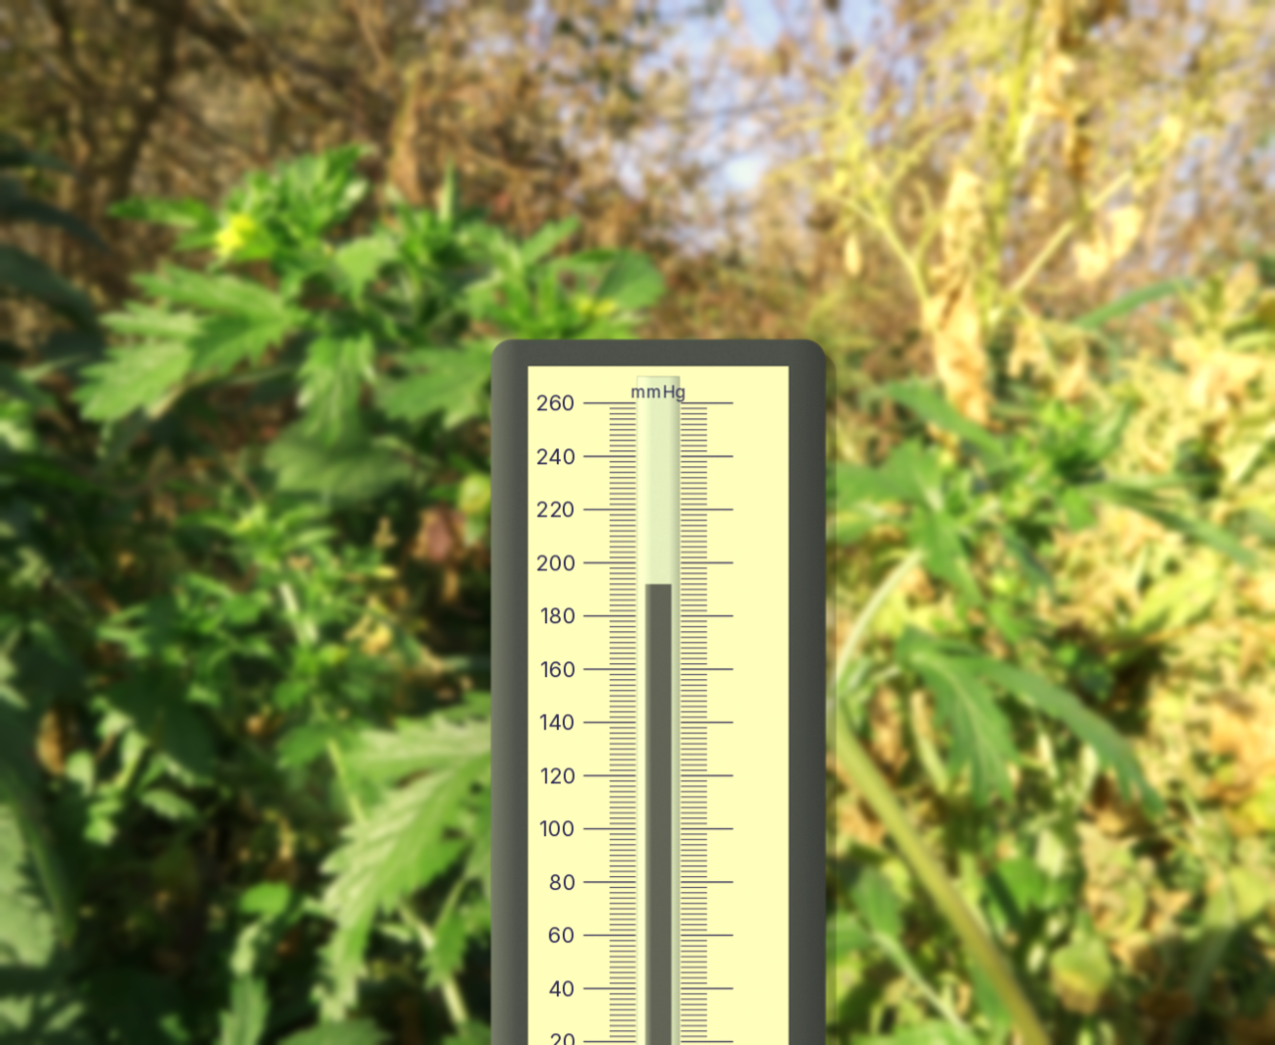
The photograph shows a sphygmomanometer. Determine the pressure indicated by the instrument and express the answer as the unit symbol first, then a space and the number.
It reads mmHg 192
